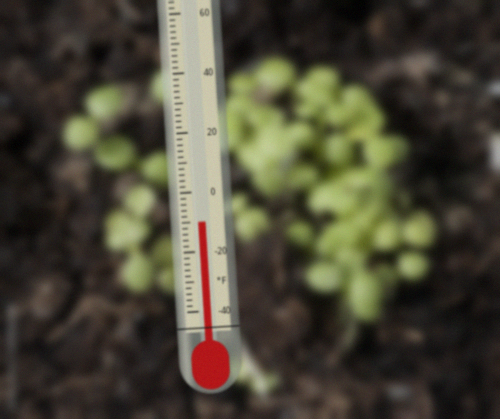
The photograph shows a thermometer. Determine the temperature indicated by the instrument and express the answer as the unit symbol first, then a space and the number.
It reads °F -10
